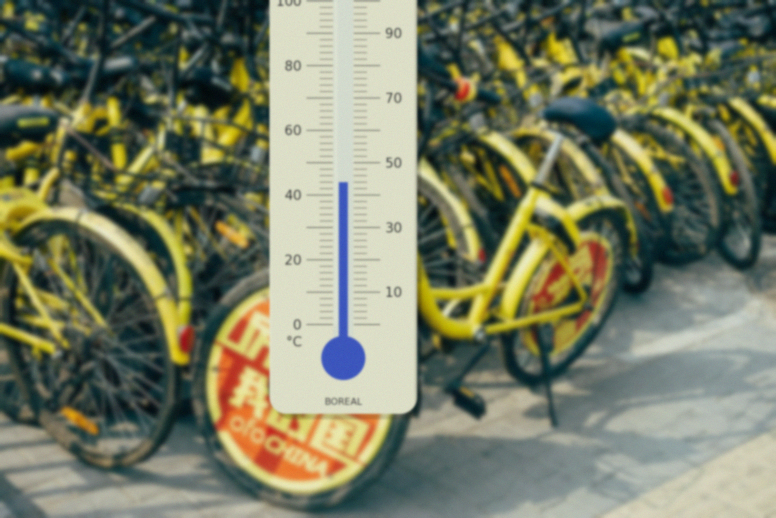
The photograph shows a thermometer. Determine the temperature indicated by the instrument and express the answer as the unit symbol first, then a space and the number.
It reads °C 44
